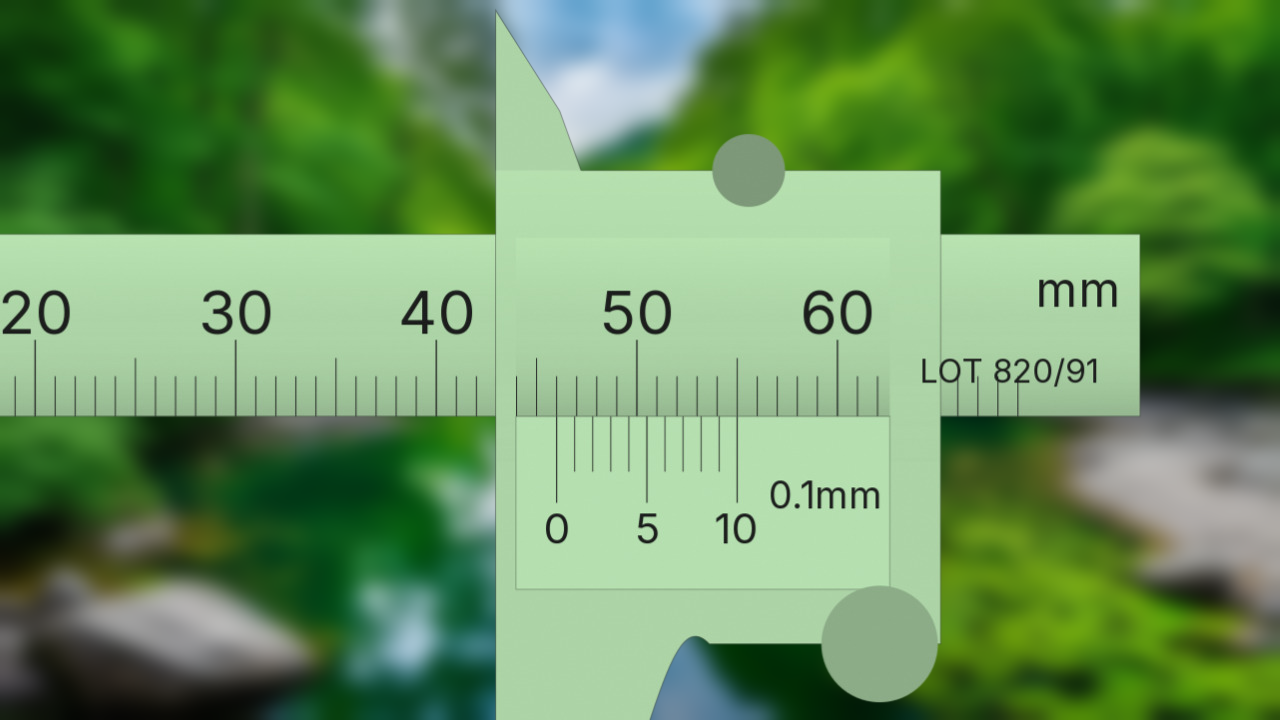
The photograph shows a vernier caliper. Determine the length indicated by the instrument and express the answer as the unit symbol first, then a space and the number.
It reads mm 46.0
